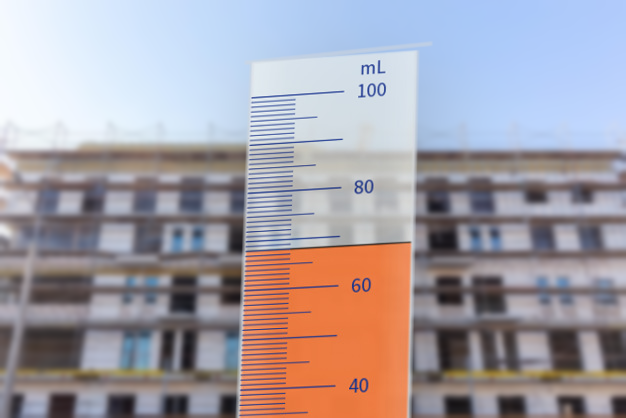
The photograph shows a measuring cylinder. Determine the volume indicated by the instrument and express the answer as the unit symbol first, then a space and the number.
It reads mL 68
